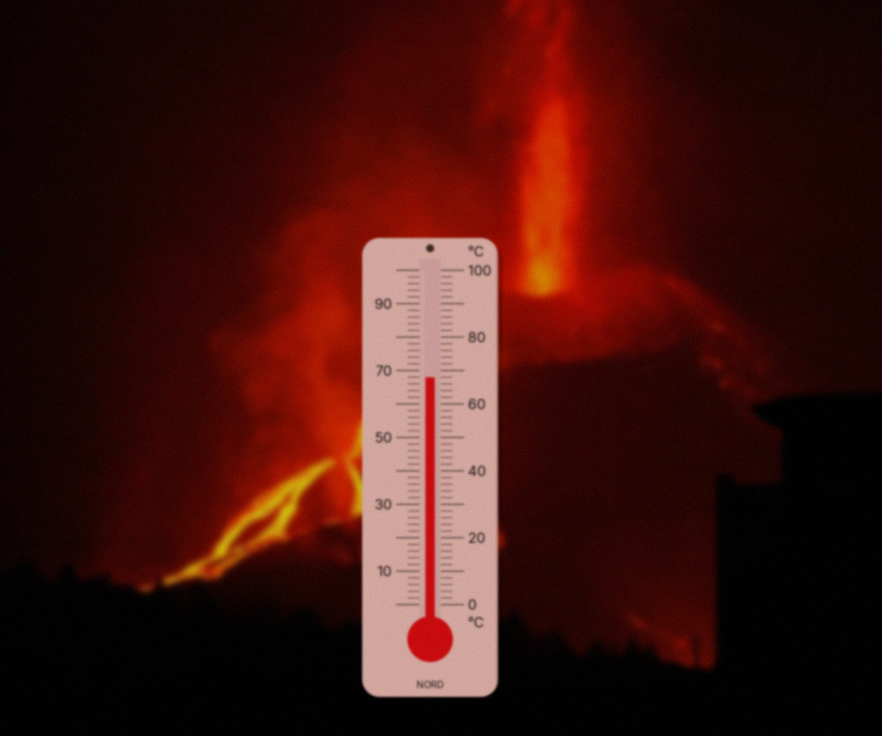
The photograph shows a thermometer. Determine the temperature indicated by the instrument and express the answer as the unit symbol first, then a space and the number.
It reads °C 68
